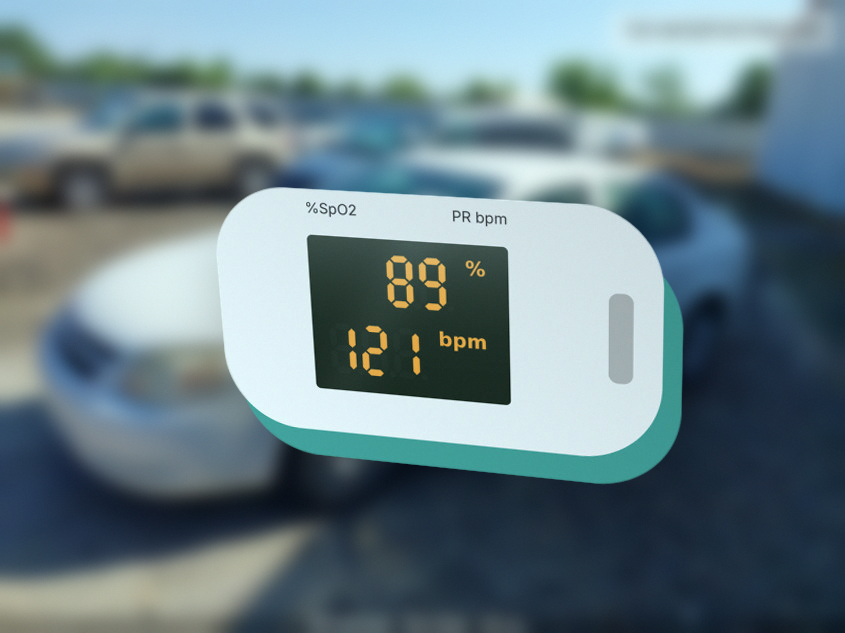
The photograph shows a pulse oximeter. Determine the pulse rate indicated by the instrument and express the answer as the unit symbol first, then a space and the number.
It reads bpm 121
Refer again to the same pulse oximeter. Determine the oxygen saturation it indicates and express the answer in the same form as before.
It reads % 89
